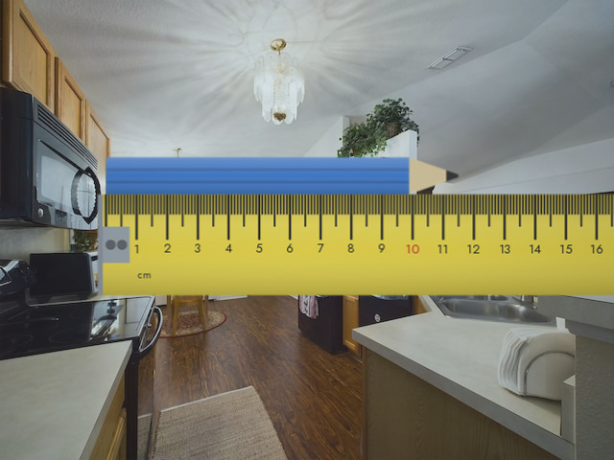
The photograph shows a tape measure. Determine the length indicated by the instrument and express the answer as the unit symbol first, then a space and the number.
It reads cm 11.5
